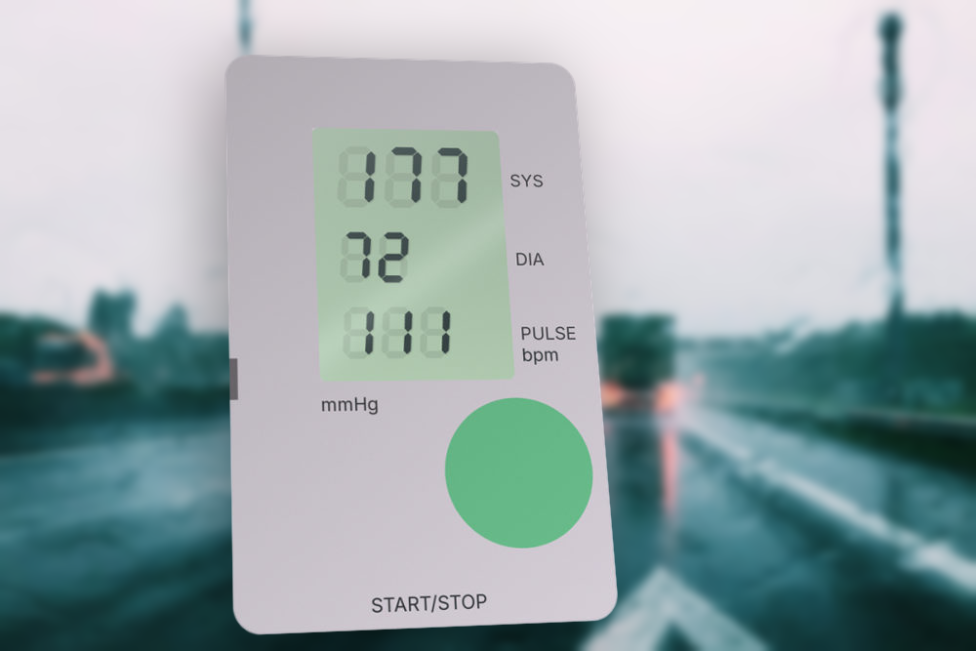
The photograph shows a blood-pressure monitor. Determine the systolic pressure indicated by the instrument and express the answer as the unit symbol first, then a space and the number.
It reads mmHg 177
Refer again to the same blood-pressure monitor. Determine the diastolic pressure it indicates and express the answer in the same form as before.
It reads mmHg 72
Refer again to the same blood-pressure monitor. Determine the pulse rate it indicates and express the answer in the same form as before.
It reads bpm 111
